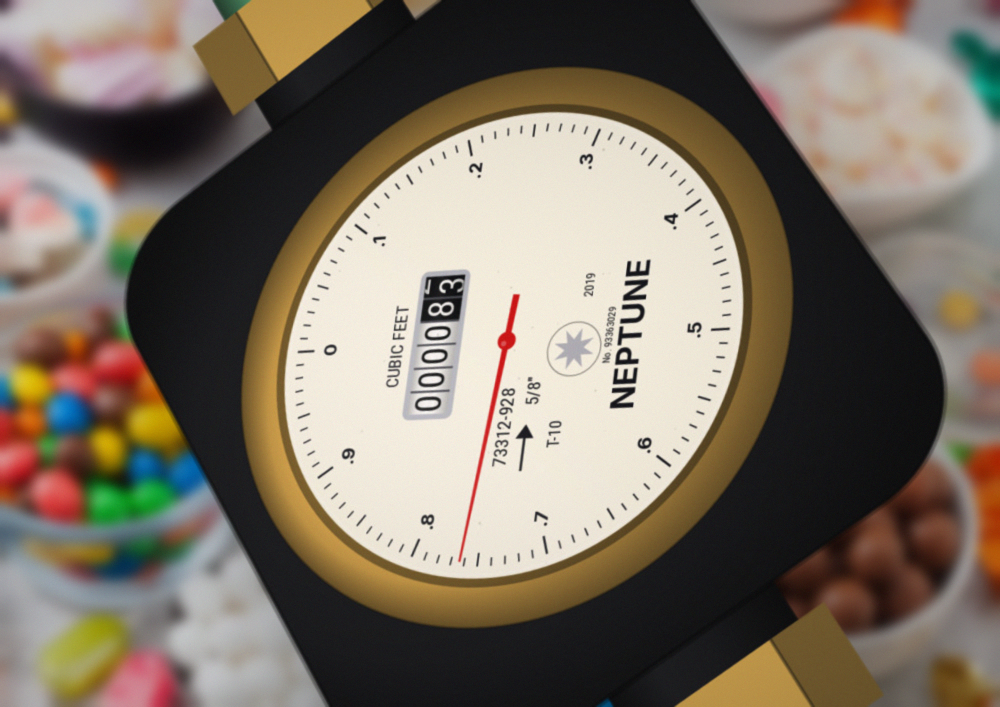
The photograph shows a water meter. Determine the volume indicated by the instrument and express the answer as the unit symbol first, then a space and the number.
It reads ft³ 82.76
